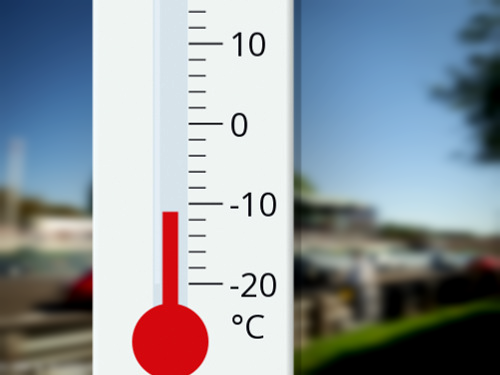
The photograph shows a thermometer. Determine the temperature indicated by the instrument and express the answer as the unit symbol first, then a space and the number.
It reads °C -11
